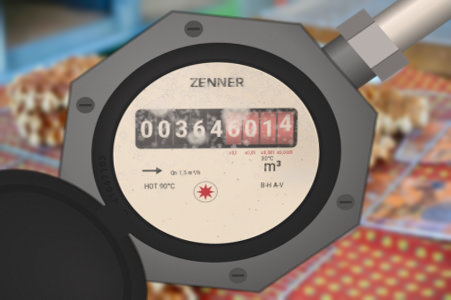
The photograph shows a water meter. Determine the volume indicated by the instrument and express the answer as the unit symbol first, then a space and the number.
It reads m³ 364.6014
